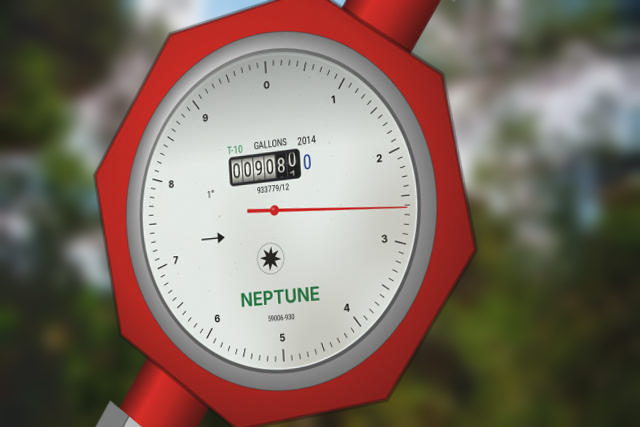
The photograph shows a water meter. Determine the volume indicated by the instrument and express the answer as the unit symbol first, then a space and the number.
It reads gal 90802.6
